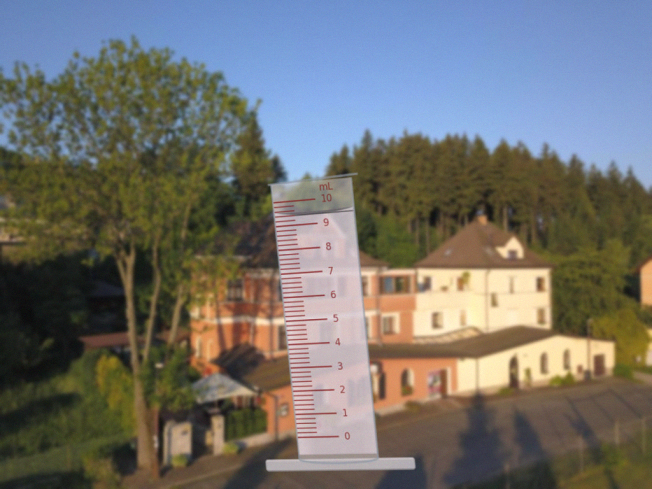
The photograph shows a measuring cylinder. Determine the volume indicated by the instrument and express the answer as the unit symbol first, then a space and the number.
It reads mL 9.4
